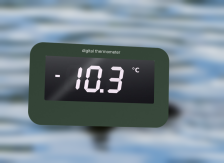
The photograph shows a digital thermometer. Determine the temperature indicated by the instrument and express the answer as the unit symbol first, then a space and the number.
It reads °C -10.3
